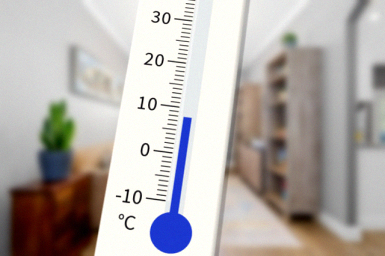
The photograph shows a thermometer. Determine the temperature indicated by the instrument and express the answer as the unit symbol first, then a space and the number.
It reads °C 8
